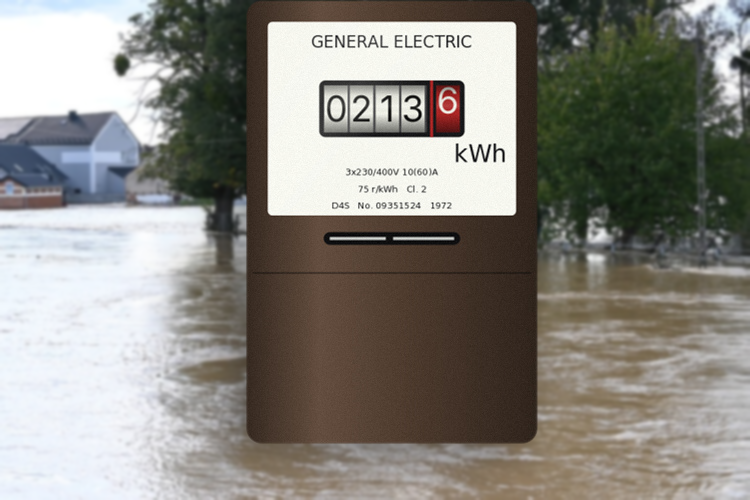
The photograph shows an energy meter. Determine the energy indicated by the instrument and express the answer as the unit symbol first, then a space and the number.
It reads kWh 213.6
